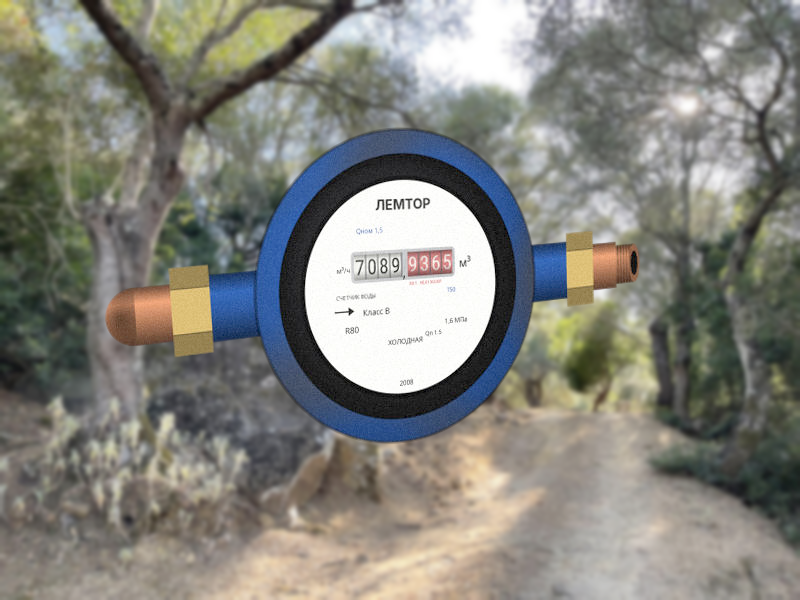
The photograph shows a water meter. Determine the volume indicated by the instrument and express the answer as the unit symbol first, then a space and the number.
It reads m³ 7089.9365
